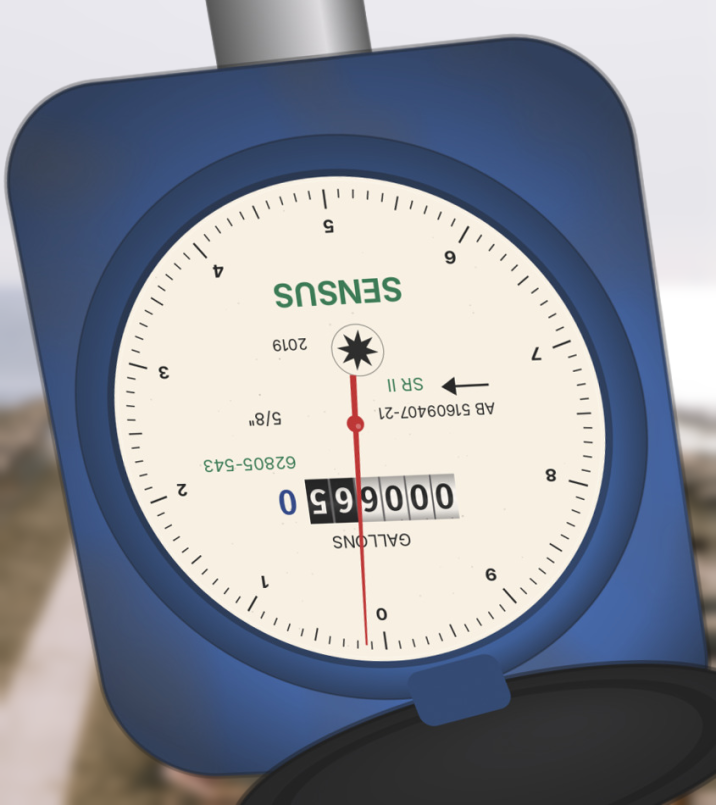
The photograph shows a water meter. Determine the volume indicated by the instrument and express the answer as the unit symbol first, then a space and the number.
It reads gal 6650.1
